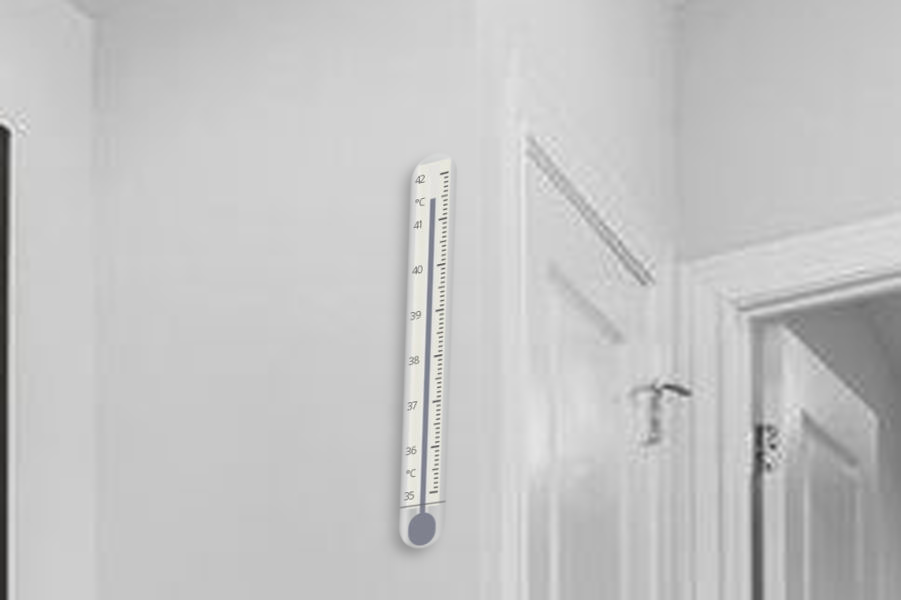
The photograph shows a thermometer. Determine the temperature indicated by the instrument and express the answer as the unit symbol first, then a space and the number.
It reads °C 41.5
